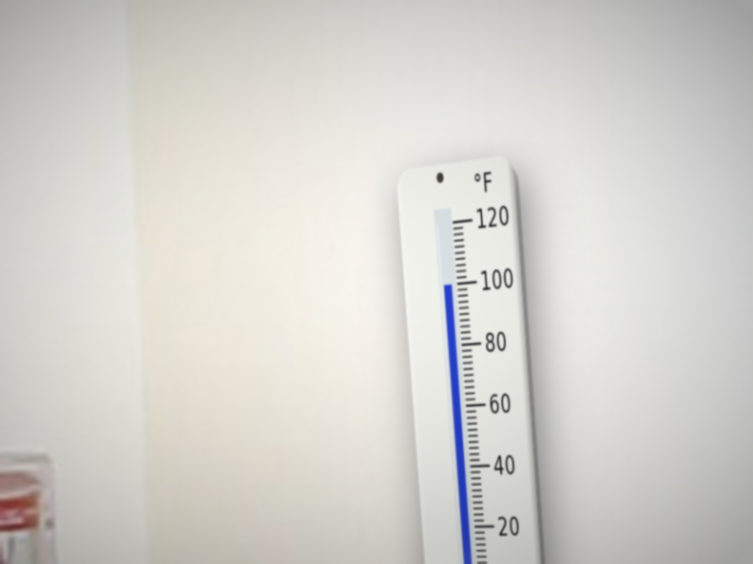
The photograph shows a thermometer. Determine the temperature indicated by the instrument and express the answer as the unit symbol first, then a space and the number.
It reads °F 100
